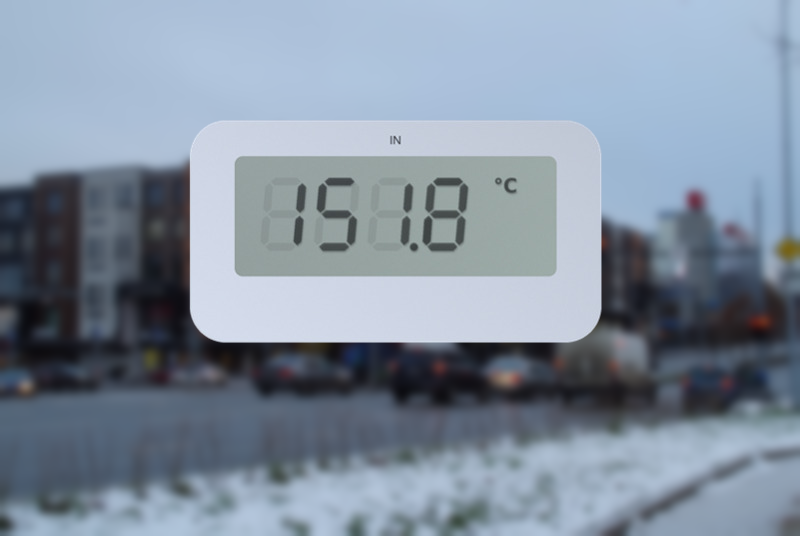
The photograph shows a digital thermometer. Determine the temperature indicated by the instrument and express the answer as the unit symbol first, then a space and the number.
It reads °C 151.8
